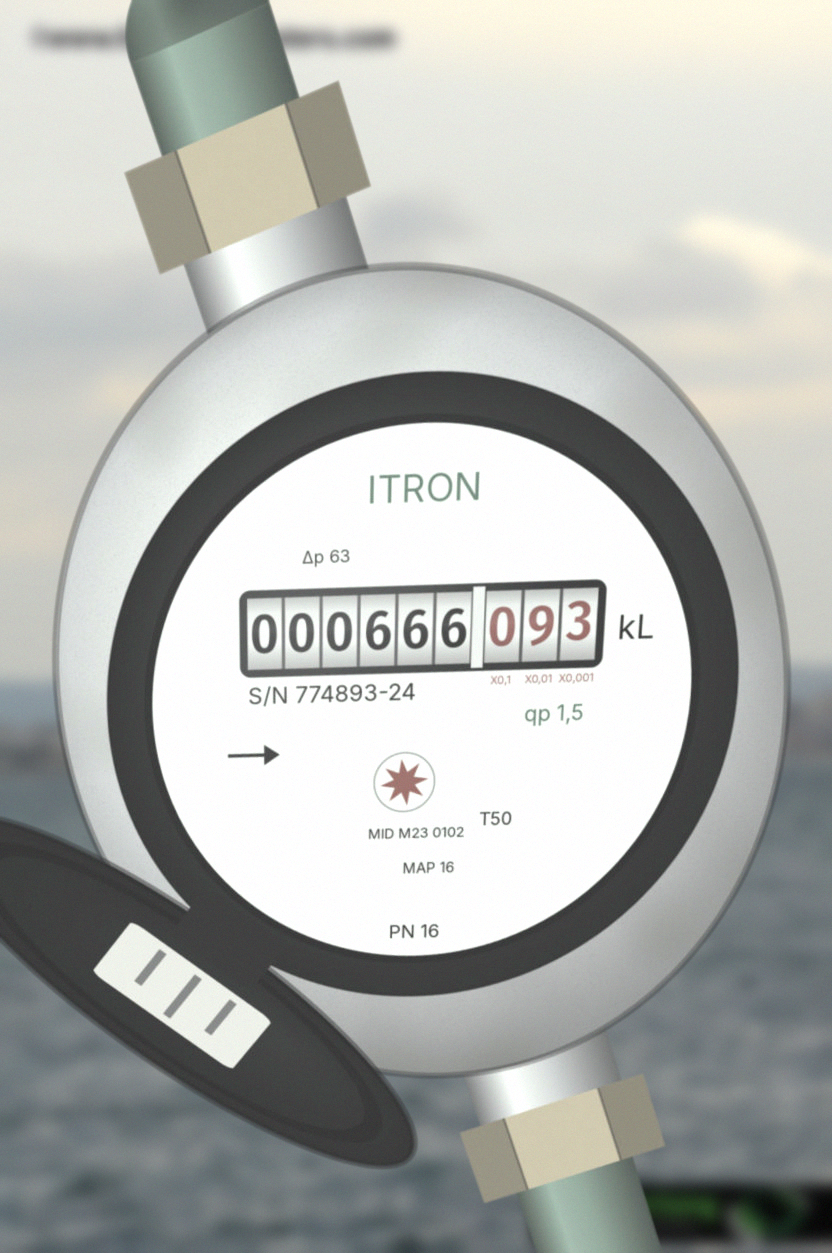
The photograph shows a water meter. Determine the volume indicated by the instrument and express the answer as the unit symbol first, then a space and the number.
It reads kL 666.093
